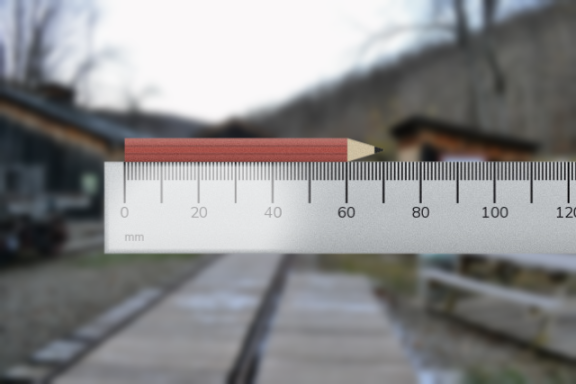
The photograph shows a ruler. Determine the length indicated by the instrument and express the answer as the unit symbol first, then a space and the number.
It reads mm 70
